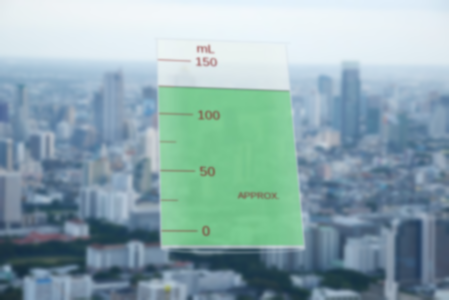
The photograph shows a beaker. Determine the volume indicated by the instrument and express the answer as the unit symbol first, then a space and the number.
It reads mL 125
